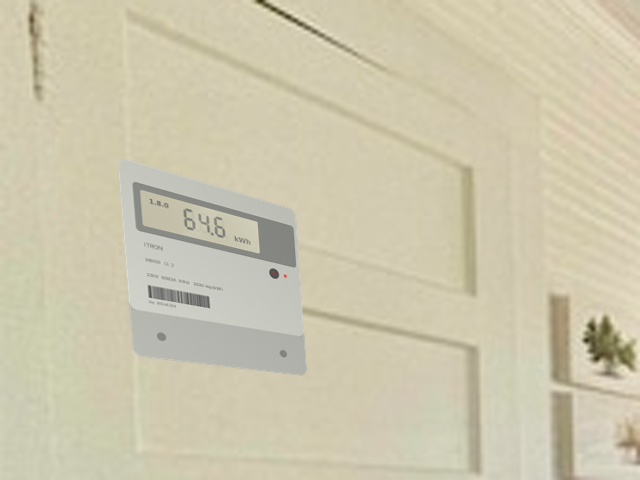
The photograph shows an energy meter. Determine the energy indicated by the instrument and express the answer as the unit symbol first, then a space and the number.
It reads kWh 64.6
